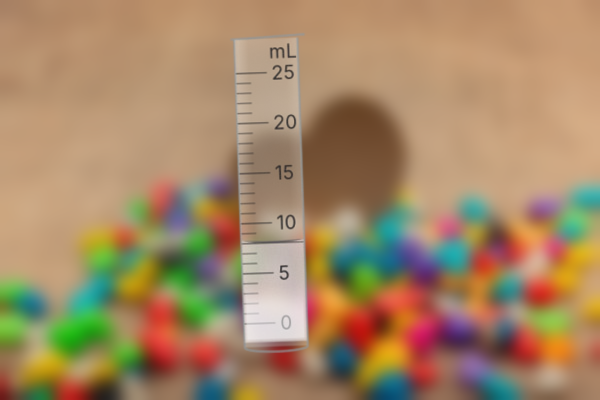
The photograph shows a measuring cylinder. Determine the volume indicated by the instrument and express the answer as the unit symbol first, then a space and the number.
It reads mL 8
